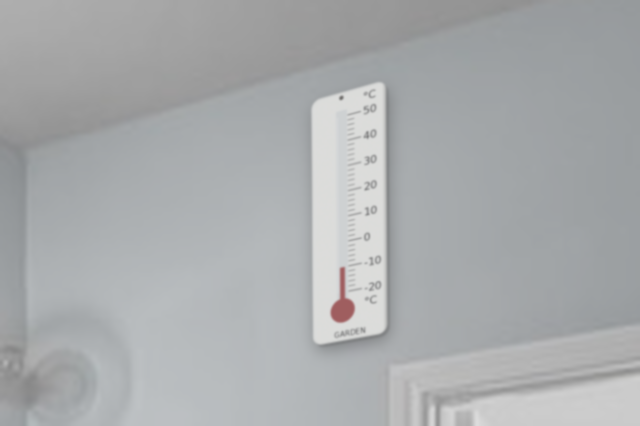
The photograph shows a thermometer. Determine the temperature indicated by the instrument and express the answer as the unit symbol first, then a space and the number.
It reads °C -10
